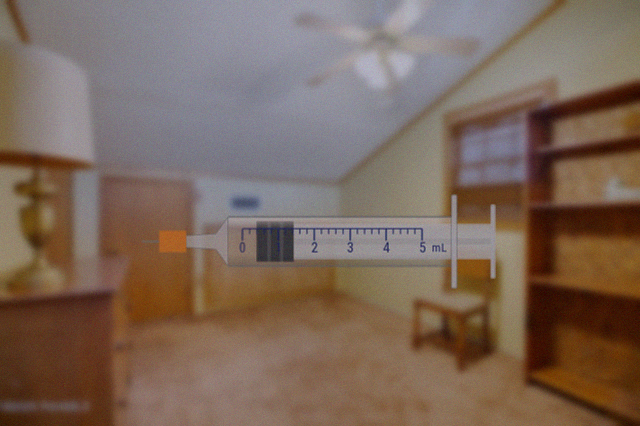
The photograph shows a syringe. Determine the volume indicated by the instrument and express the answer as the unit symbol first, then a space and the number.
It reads mL 0.4
